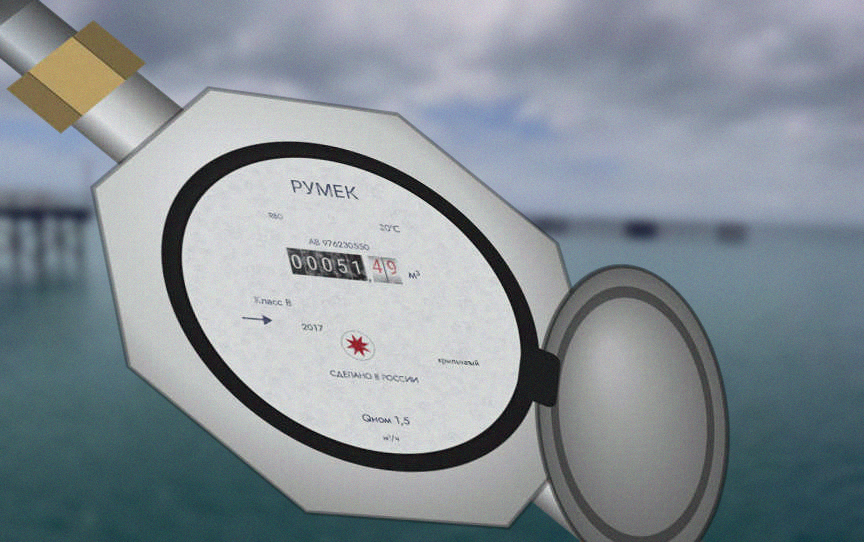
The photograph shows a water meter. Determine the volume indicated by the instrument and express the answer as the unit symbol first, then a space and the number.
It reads m³ 51.49
